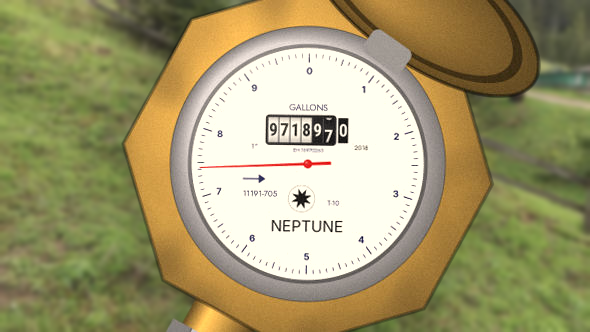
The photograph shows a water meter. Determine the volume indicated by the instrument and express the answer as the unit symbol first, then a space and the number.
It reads gal 9718967.4
